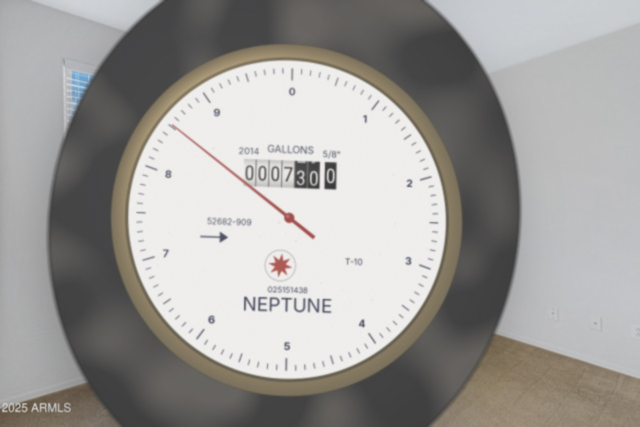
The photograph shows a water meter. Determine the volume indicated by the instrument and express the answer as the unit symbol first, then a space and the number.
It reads gal 7298.5
